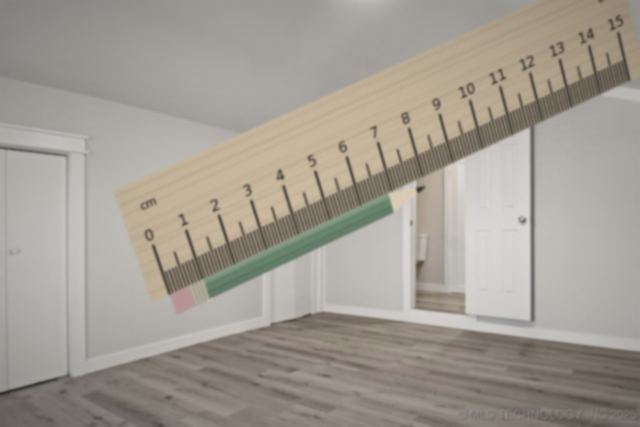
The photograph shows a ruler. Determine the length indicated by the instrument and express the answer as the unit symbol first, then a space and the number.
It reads cm 8
